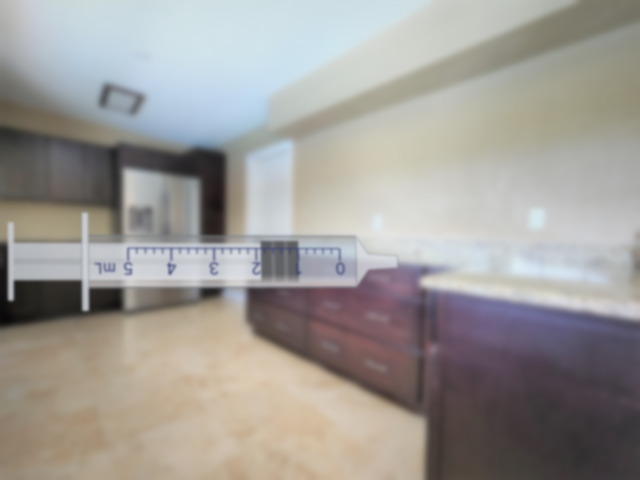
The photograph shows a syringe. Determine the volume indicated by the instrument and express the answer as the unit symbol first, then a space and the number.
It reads mL 1
